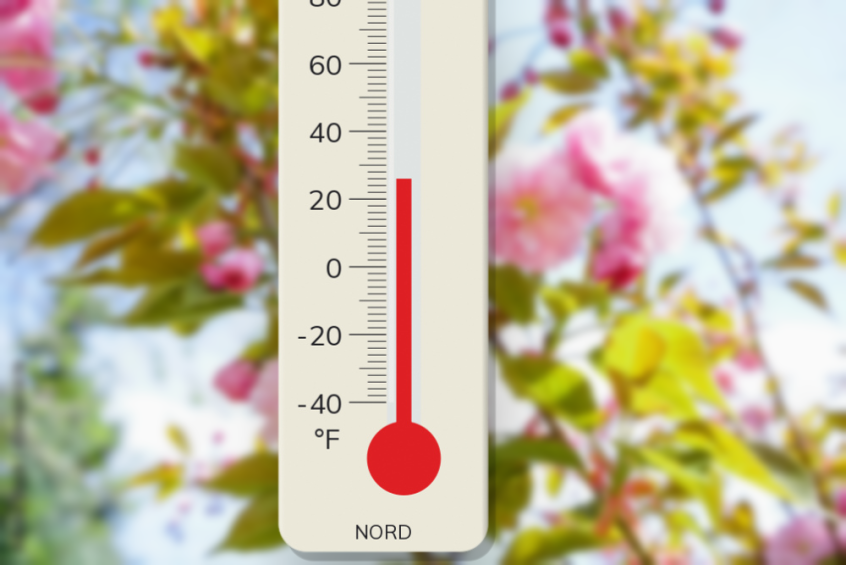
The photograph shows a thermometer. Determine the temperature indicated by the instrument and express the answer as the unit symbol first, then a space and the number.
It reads °F 26
